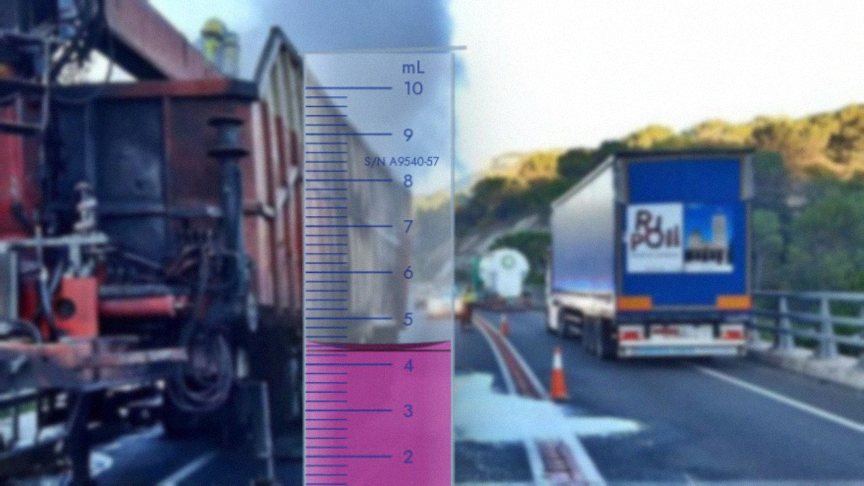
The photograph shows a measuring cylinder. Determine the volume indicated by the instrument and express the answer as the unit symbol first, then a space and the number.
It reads mL 4.3
